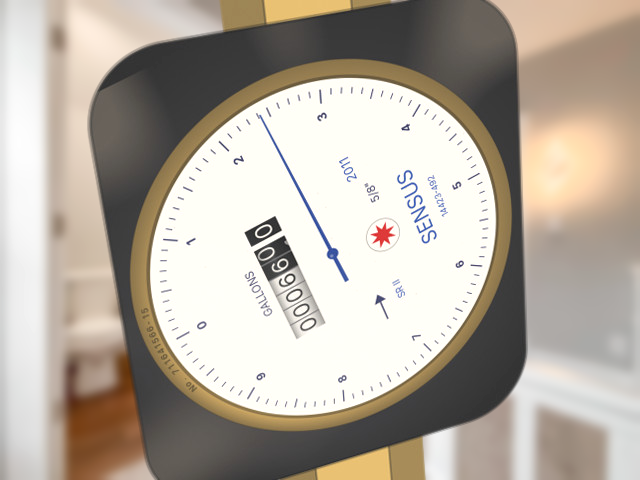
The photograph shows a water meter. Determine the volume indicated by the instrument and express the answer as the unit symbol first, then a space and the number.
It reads gal 6602.4
